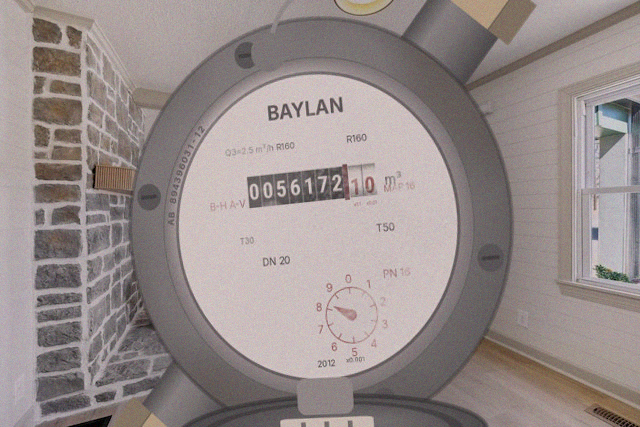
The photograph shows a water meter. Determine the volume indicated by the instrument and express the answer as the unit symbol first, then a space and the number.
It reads m³ 56172.098
